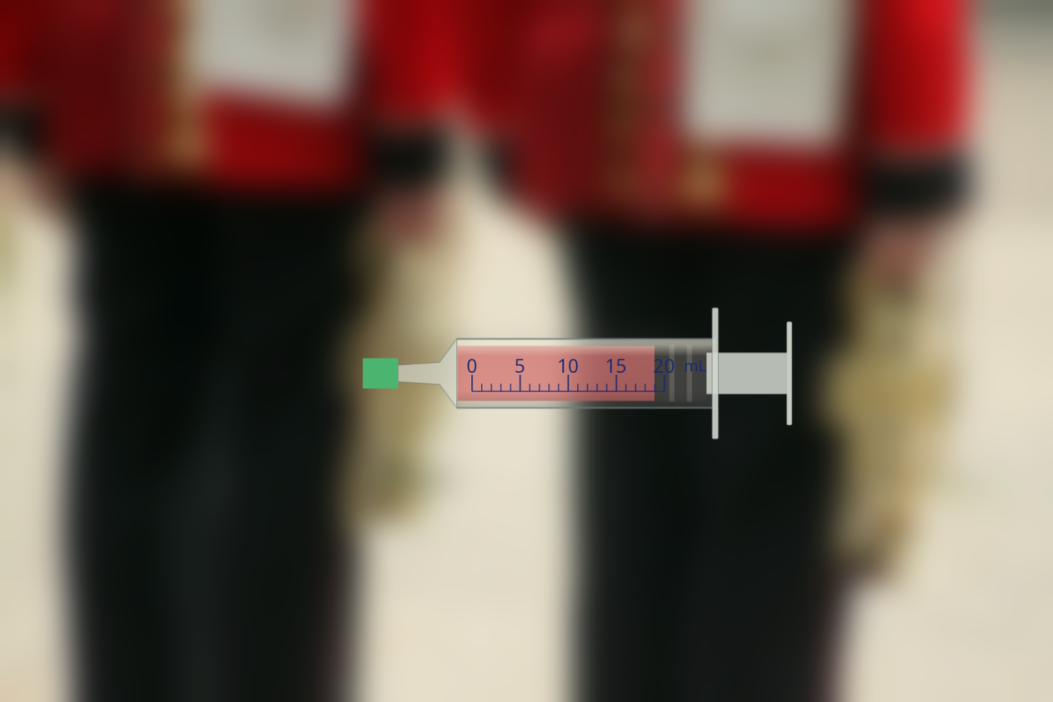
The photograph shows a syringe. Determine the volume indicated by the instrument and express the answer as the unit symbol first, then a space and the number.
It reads mL 19
